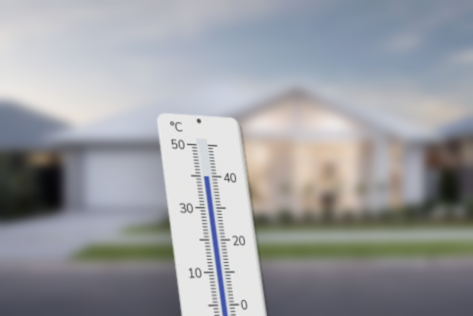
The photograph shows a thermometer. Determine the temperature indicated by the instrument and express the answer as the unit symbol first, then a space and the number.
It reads °C 40
